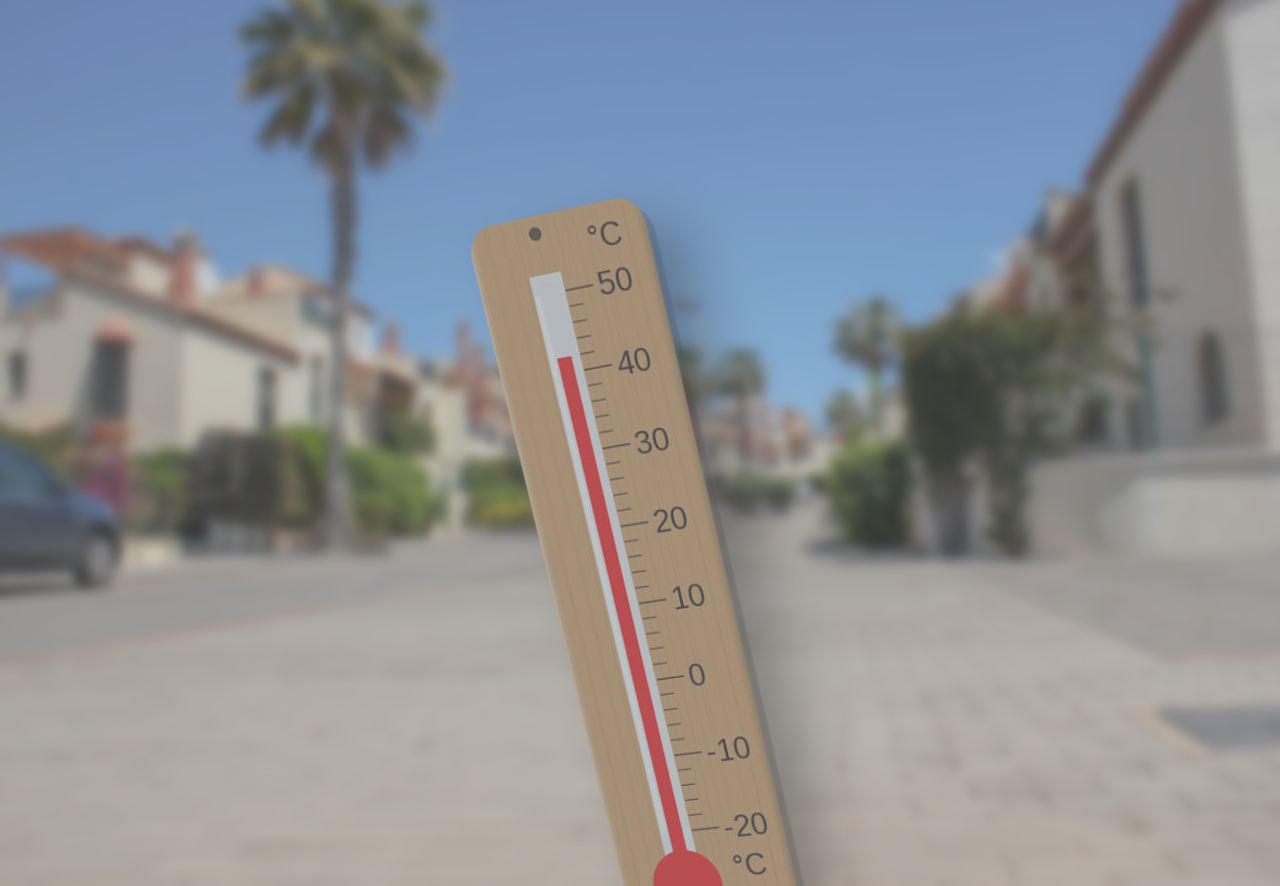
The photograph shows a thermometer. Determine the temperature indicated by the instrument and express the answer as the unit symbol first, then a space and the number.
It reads °C 42
